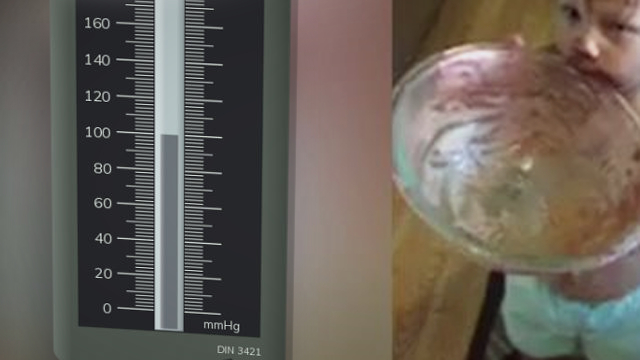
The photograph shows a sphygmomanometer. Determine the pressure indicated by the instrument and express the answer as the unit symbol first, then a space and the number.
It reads mmHg 100
